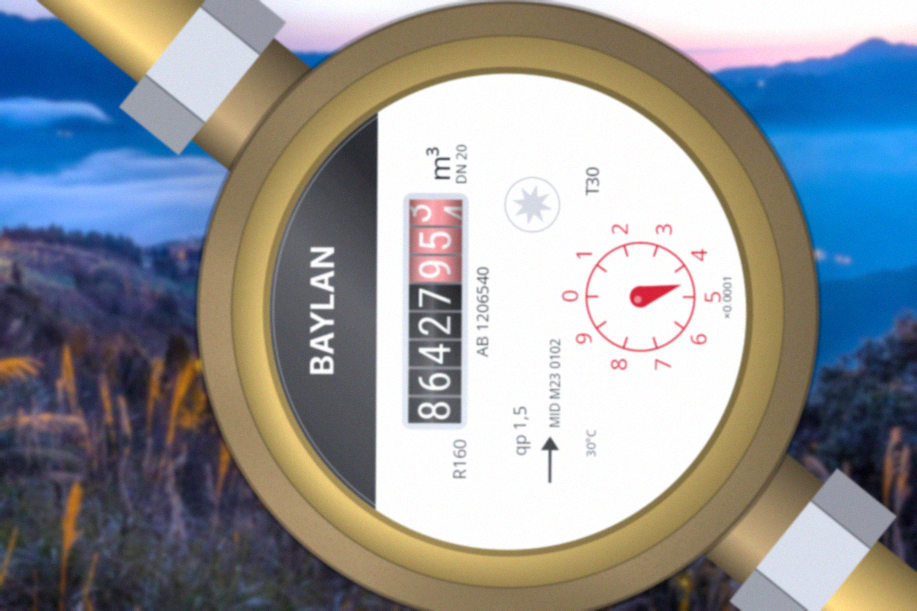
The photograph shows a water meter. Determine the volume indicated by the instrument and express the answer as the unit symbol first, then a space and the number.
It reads m³ 86427.9534
